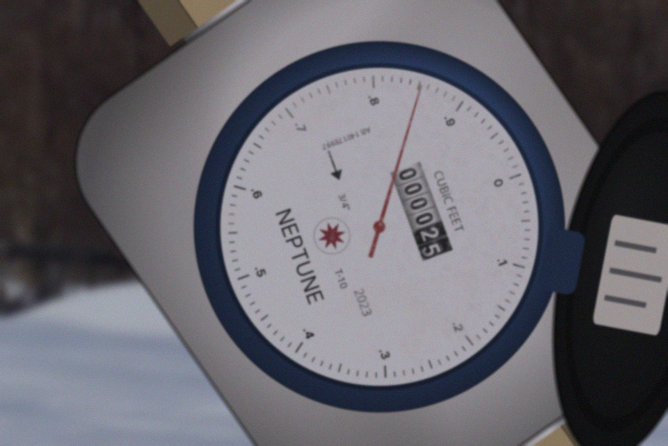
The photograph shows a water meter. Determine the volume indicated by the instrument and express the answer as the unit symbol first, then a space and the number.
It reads ft³ 24.85
